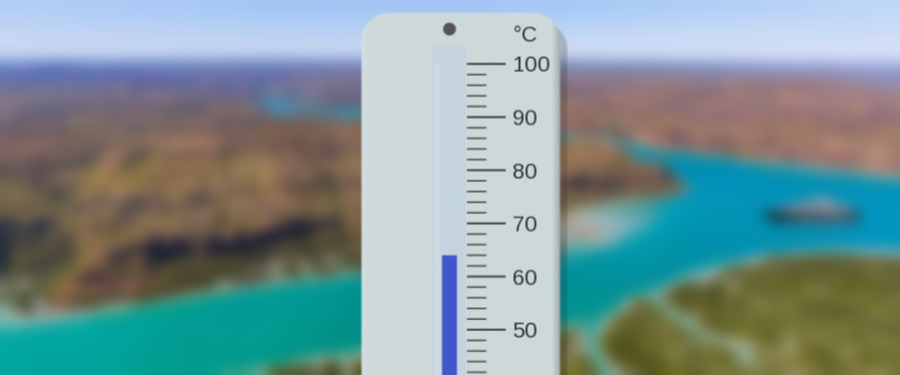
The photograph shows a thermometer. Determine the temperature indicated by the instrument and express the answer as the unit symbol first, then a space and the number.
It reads °C 64
